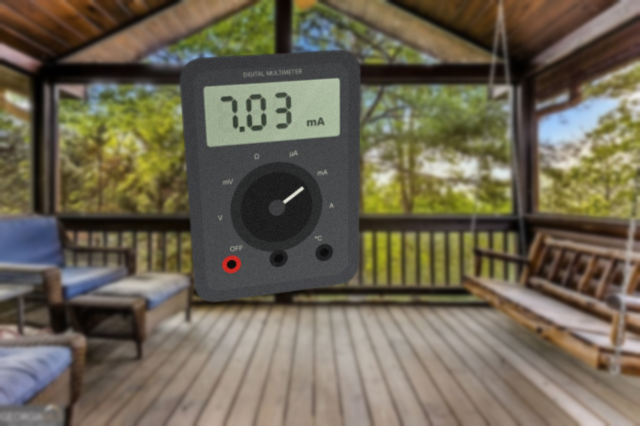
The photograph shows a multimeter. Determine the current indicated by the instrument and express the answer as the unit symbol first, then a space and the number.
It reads mA 7.03
